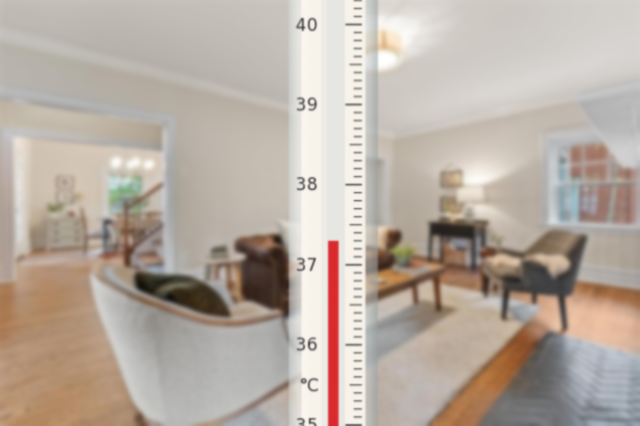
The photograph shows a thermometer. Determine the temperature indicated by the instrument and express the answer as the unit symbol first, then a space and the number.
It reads °C 37.3
